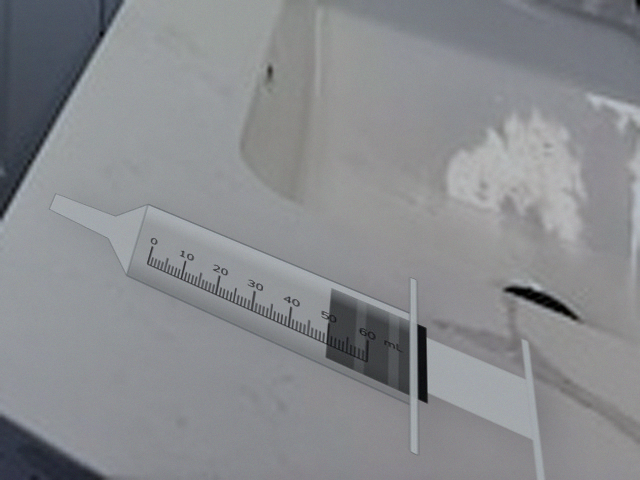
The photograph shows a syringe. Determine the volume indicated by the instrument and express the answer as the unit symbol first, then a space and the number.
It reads mL 50
